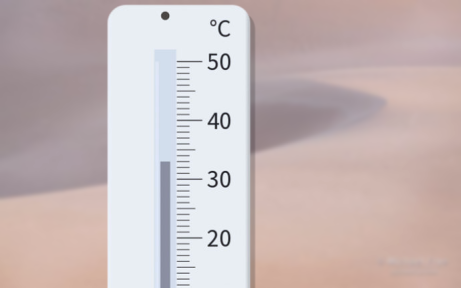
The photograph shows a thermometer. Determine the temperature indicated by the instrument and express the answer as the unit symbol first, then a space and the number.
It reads °C 33
